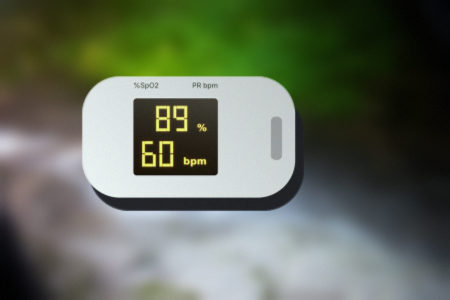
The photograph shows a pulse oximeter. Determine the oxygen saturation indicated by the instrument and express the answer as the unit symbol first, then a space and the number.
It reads % 89
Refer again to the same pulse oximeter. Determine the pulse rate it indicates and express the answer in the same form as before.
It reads bpm 60
